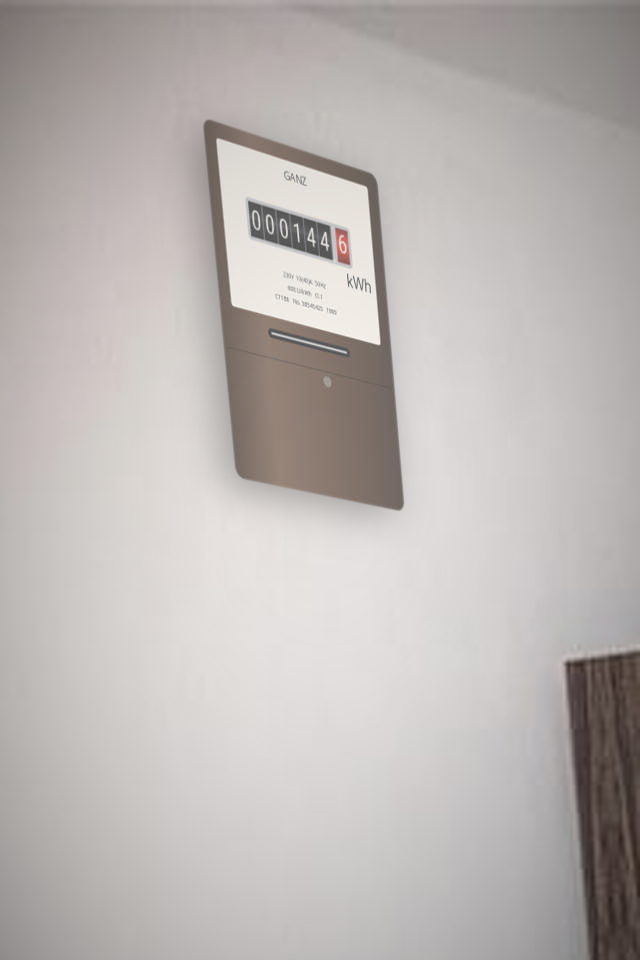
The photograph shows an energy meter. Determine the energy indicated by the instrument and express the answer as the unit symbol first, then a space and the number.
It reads kWh 144.6
